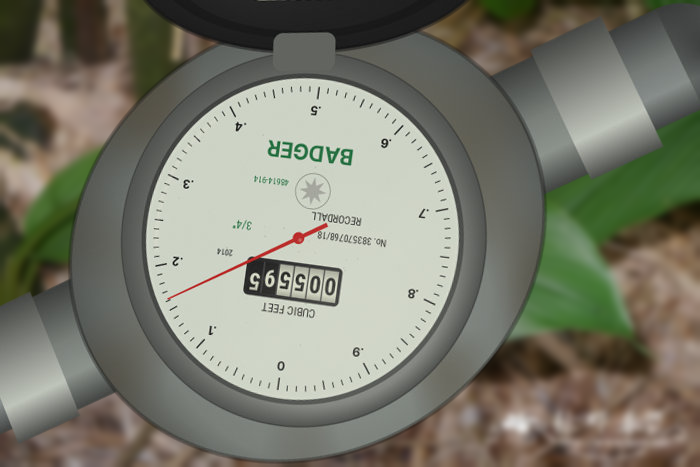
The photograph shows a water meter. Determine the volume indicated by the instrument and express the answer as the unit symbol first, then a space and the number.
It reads ft³ 5595.16
